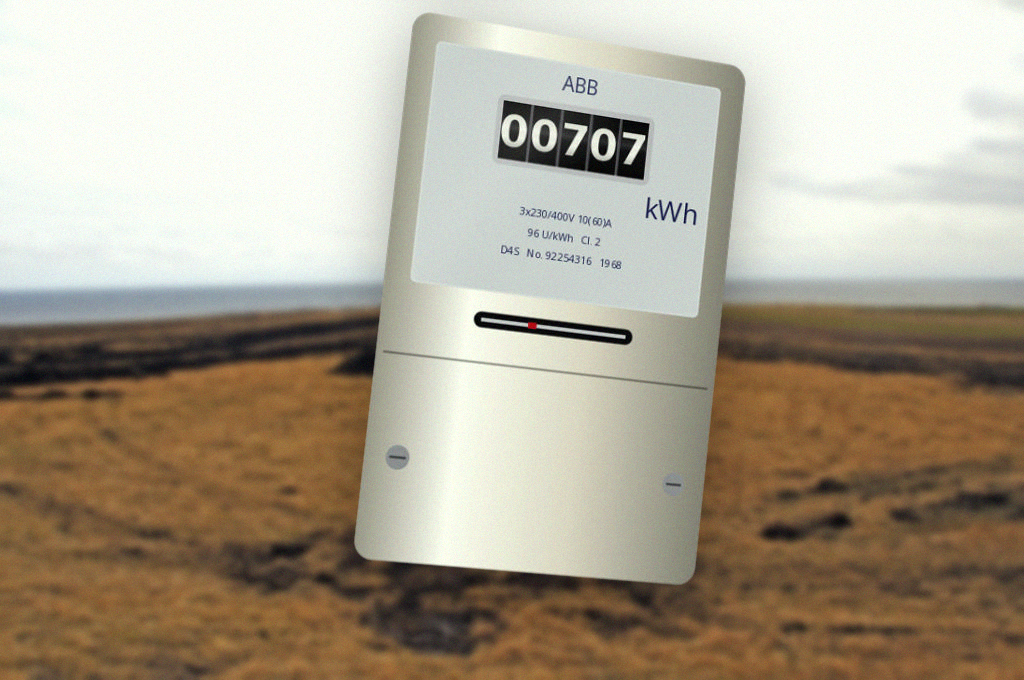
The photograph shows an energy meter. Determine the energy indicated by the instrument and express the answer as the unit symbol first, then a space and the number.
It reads kWh 707
